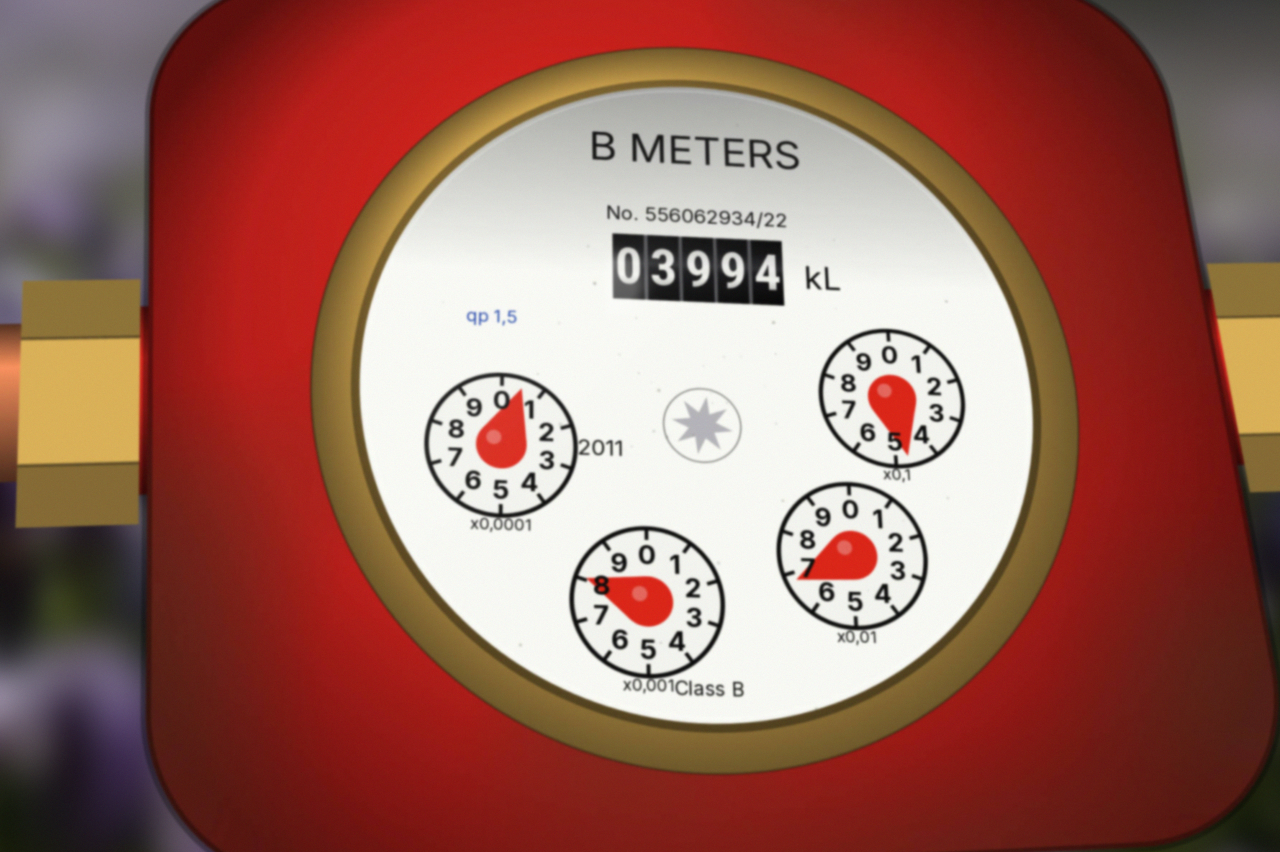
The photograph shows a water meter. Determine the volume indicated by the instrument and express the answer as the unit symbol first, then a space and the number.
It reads kL 3994.4680
